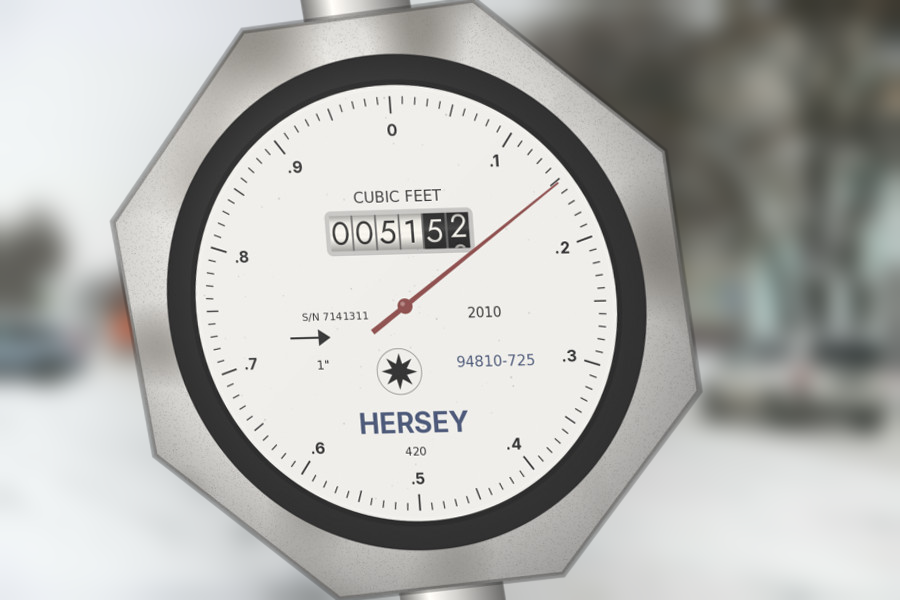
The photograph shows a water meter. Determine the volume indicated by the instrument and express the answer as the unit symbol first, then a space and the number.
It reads ft³ 5152.15
